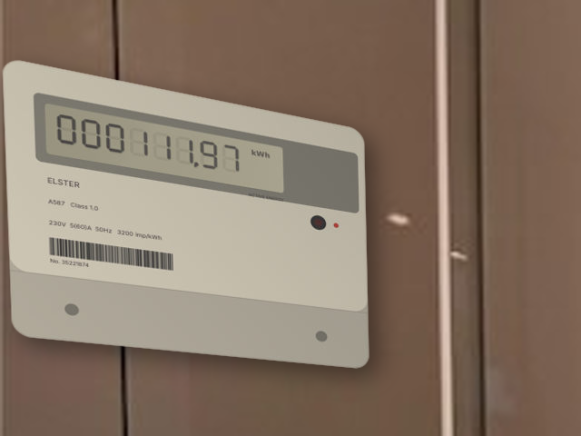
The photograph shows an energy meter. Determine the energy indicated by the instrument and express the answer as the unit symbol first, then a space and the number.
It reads kWh 111.97
